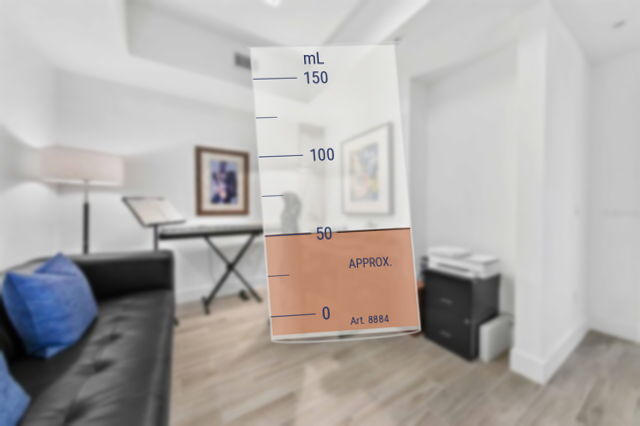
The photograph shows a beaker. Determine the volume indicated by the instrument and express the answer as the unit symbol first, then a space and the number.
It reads mL 50
